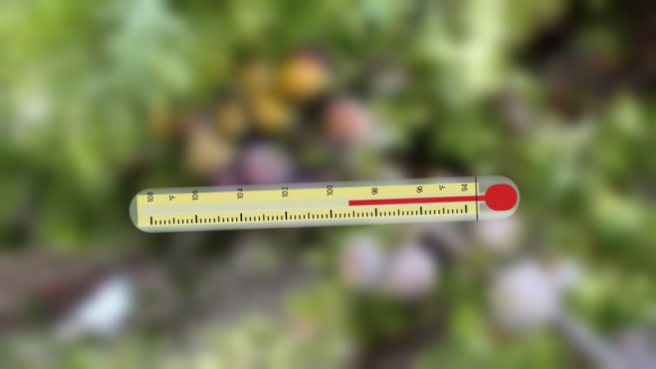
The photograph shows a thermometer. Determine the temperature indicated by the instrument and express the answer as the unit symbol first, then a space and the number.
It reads °F 99.2
